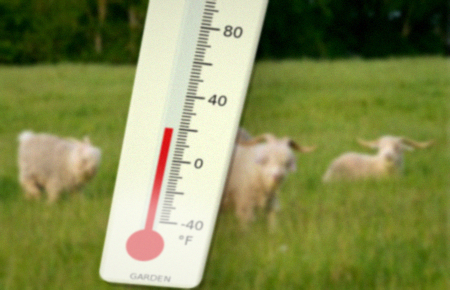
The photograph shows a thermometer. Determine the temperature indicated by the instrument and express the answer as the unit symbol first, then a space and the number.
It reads °F 20
